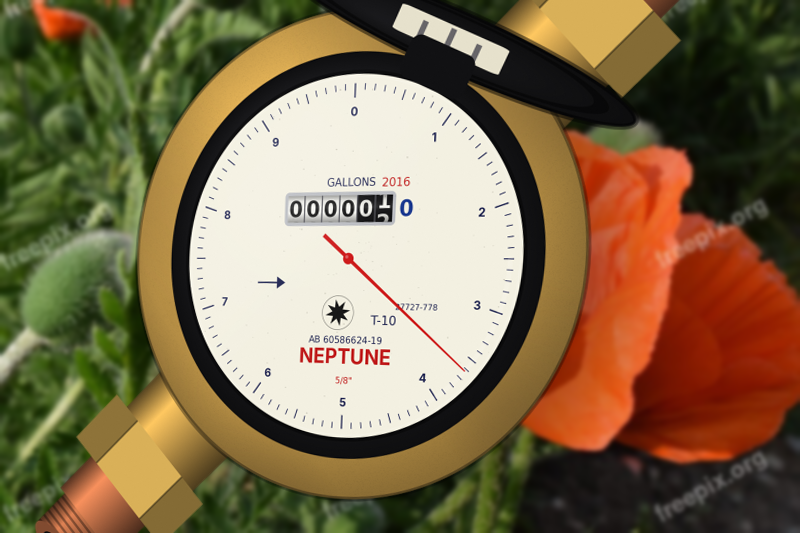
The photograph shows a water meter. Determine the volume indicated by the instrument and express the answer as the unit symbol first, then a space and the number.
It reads gal 13.6
